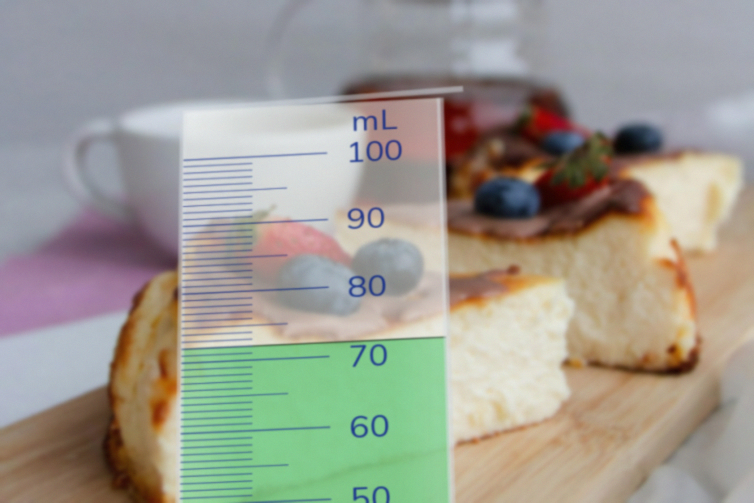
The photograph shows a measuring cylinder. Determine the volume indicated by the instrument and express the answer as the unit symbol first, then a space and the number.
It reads mL 72
